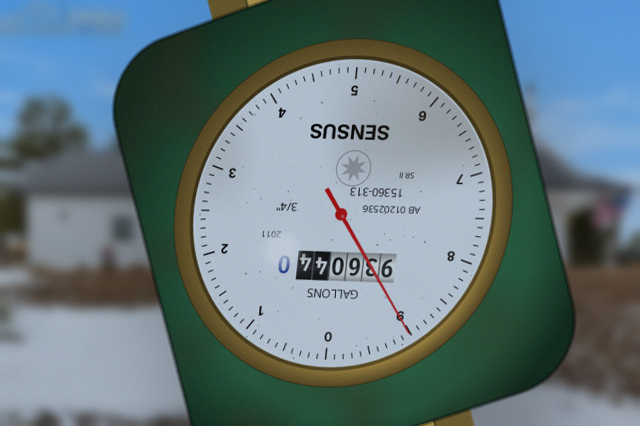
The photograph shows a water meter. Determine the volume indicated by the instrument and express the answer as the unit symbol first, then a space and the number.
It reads gal 9360439.0
